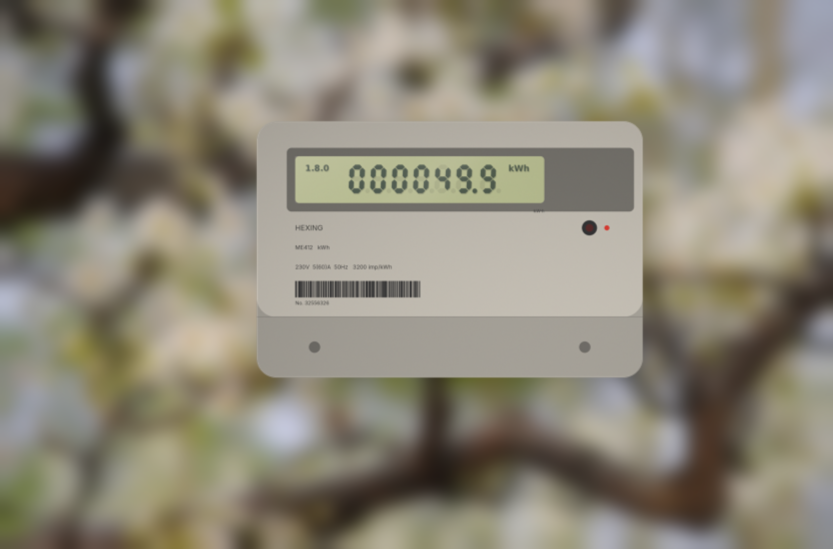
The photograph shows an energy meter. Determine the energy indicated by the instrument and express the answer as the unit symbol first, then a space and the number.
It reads kWh 49.9
